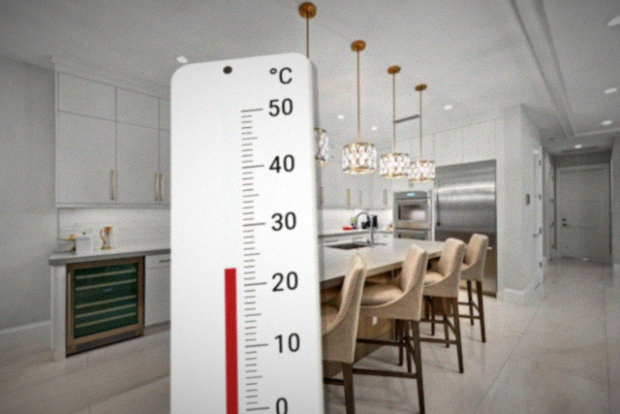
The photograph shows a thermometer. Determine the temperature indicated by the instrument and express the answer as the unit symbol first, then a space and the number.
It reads °C 23
